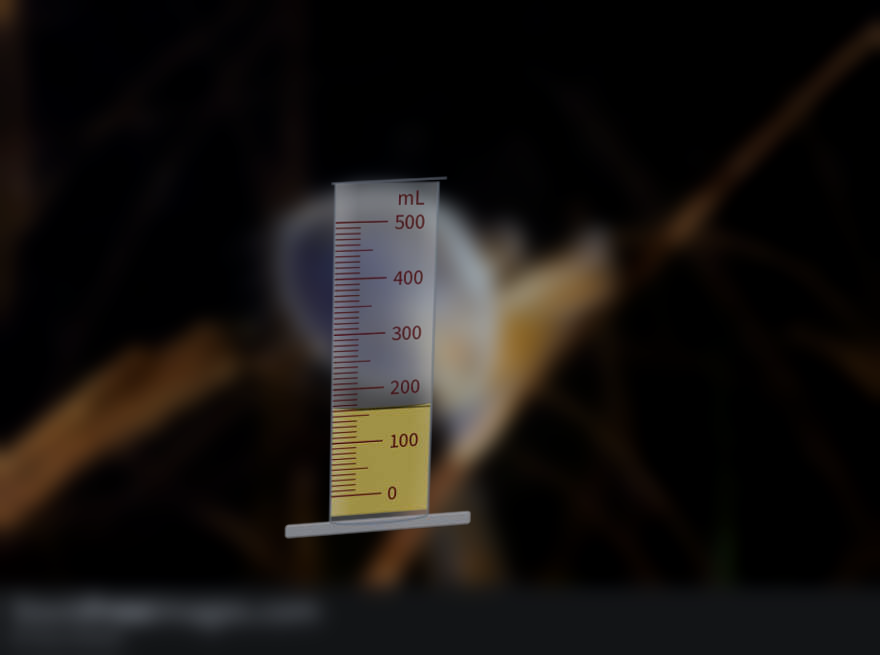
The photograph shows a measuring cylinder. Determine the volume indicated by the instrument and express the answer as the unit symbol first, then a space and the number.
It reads mL 160
